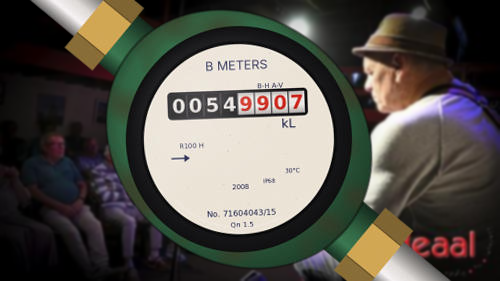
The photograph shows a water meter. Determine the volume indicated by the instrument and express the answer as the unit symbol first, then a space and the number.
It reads kL 54.9907
